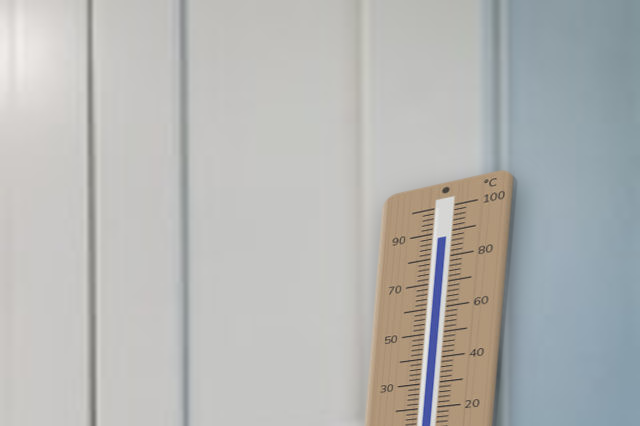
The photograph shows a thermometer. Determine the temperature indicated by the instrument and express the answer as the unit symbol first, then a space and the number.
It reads °C 88
